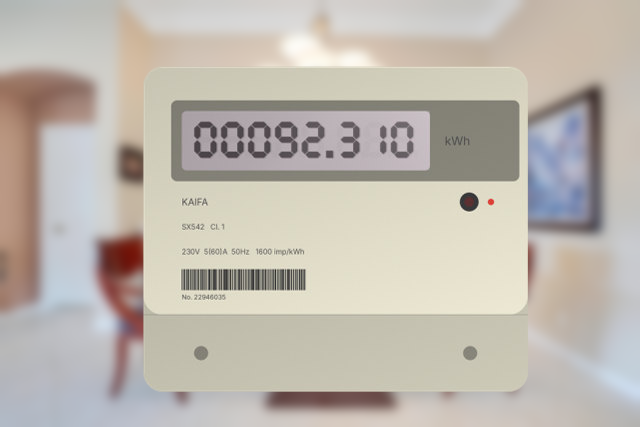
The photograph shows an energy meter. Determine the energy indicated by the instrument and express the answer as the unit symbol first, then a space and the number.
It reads kWh 92.310
